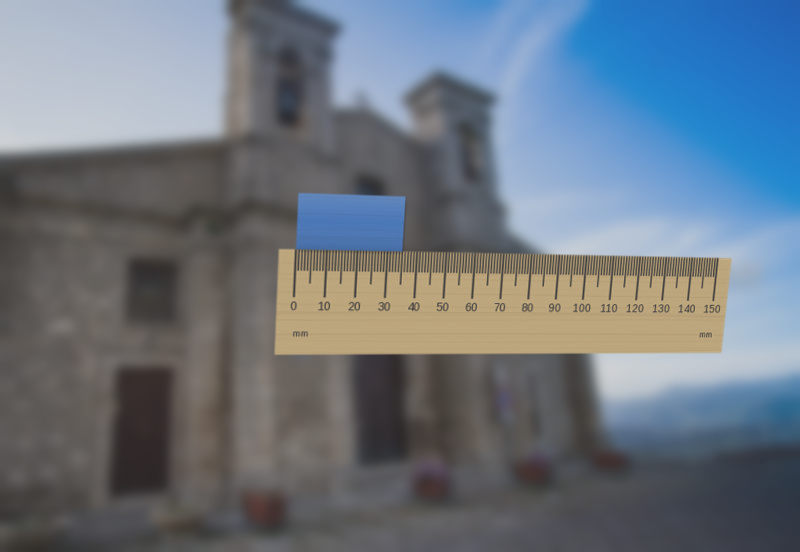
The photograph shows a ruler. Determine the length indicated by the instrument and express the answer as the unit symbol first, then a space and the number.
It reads mm 35
